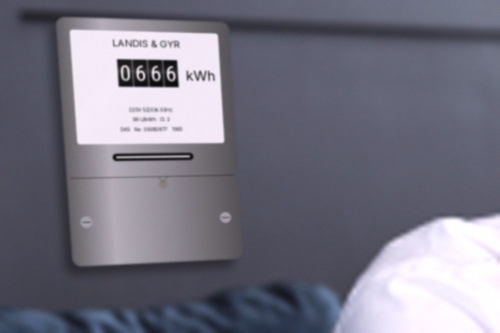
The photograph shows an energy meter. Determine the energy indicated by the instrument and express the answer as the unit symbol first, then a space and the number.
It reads kWh 666
